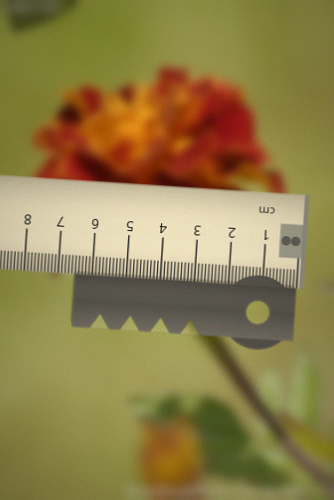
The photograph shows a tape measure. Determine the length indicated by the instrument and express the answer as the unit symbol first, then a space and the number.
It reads cm 6.5
